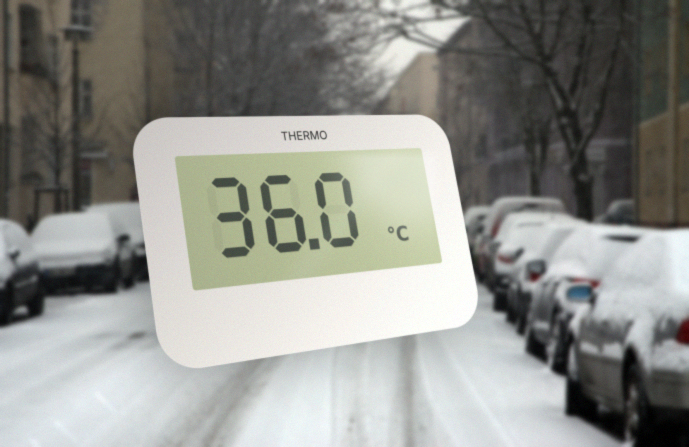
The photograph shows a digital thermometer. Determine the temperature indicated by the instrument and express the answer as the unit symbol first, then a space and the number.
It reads °C 36.0
